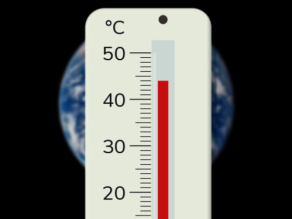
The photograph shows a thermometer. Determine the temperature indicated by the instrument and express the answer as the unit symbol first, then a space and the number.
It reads °C 44
